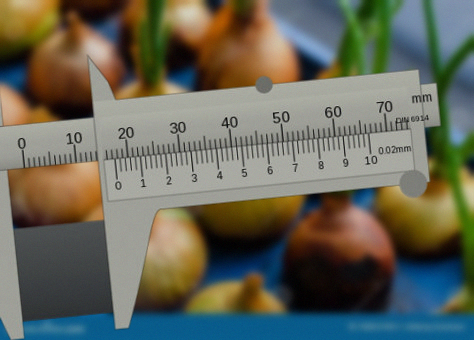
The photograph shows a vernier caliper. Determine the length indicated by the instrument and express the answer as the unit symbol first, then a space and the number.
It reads mm 17.5
